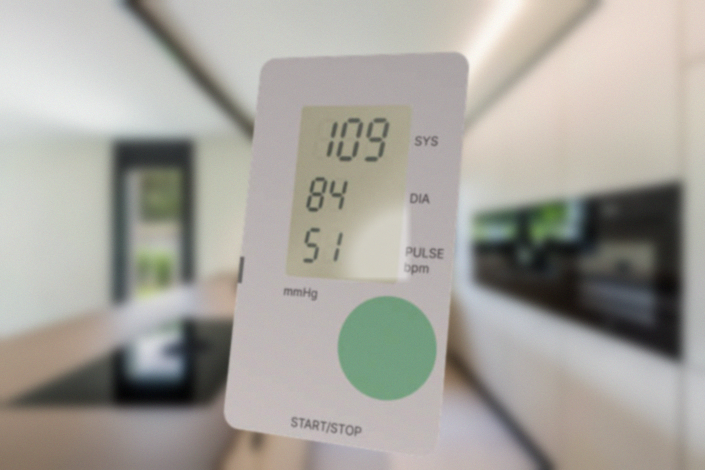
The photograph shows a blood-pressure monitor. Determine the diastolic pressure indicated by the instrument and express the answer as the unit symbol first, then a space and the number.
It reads mmHg 84
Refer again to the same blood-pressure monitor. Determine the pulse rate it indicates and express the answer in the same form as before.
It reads bpm 51
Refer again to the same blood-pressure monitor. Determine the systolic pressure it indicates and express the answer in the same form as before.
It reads mmHg 109
